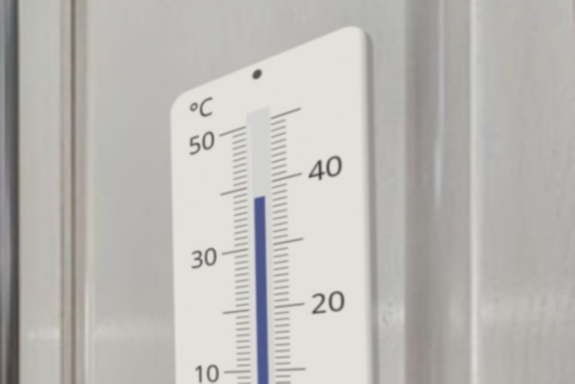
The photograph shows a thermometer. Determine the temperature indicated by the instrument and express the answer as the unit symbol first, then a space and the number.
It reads °C 38
